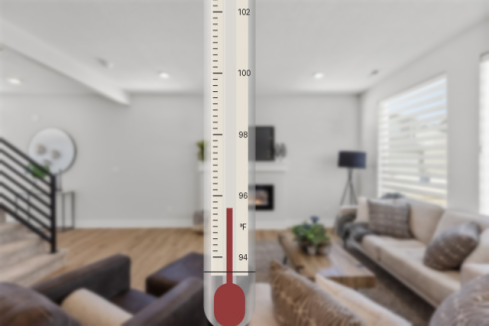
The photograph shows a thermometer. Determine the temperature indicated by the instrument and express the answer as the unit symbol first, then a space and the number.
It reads °F 95.6
